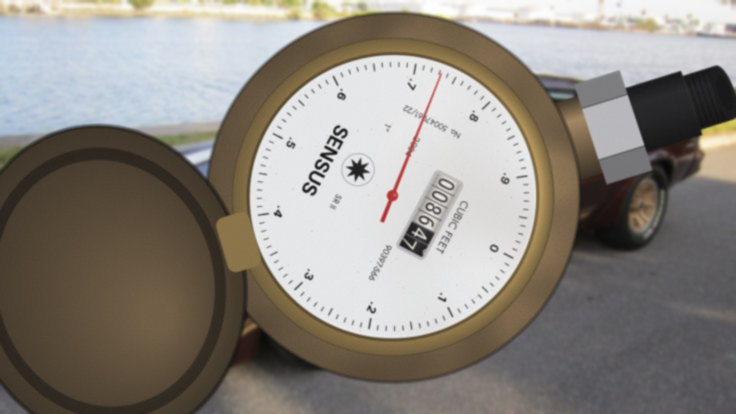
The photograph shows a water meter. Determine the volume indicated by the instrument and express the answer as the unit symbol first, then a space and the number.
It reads ft³ 8646.73
